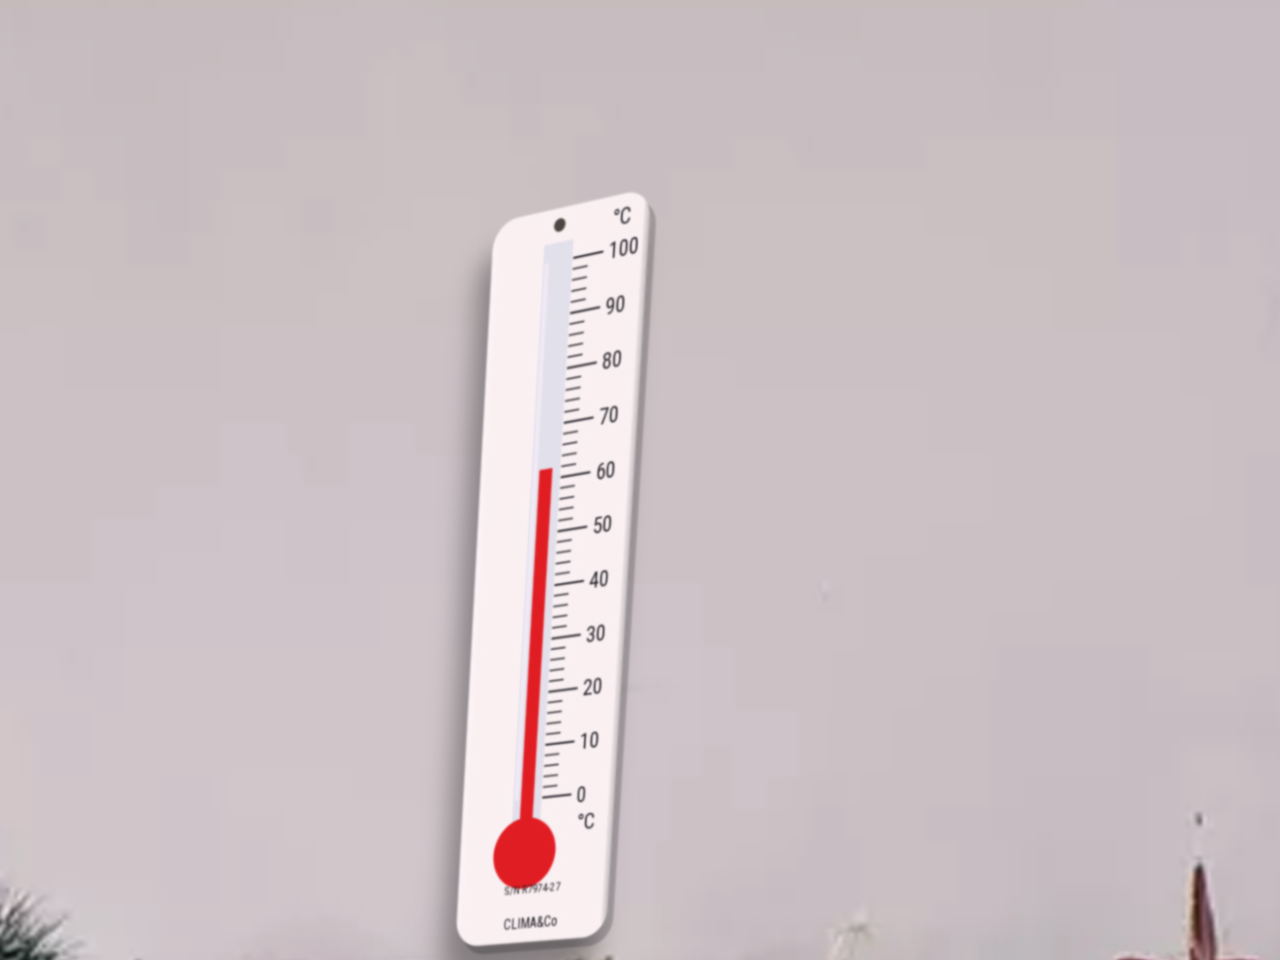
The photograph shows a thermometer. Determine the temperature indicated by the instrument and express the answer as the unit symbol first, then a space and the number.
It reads °C 62
